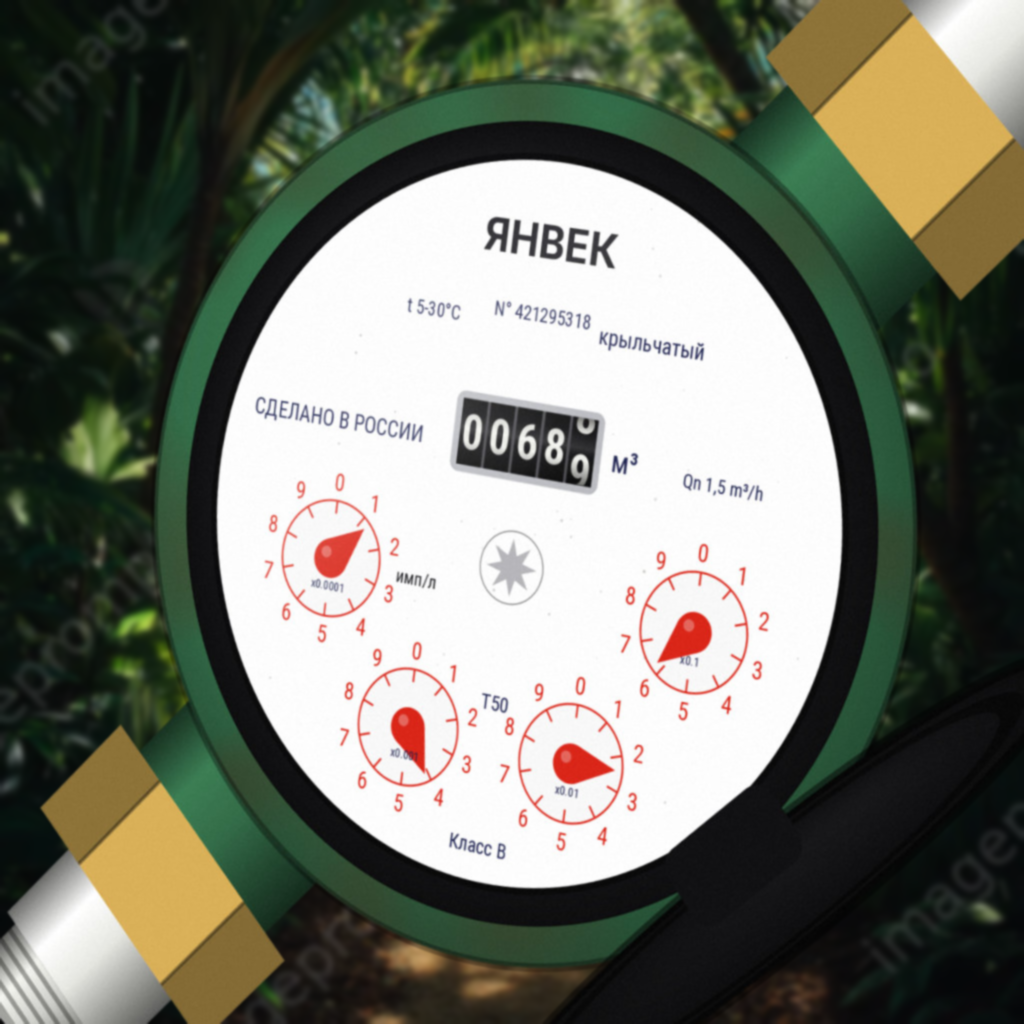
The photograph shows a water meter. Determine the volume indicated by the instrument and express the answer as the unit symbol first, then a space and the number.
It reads m³ 688.6241
